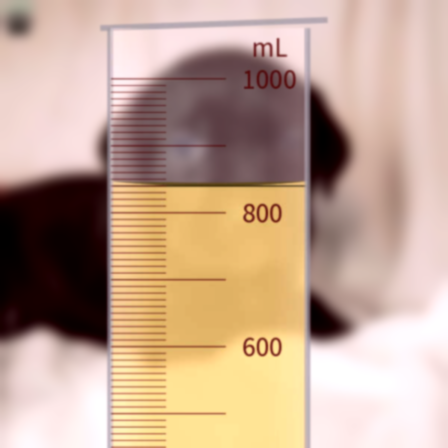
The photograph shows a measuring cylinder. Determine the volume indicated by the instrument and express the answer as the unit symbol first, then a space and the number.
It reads mL 840
